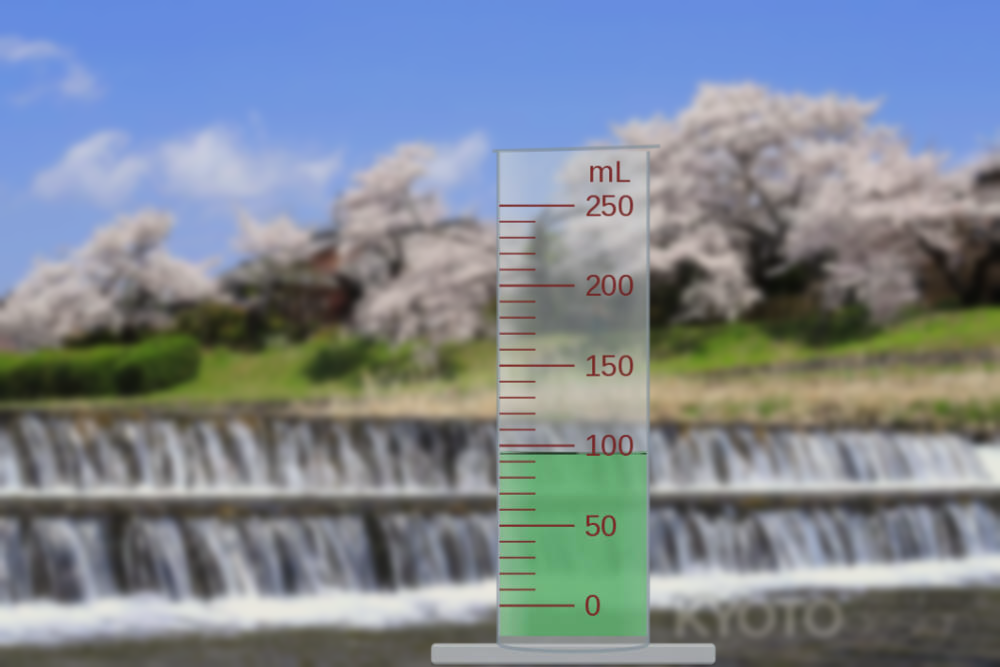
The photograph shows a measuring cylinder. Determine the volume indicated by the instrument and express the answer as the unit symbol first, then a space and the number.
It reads mL 95
